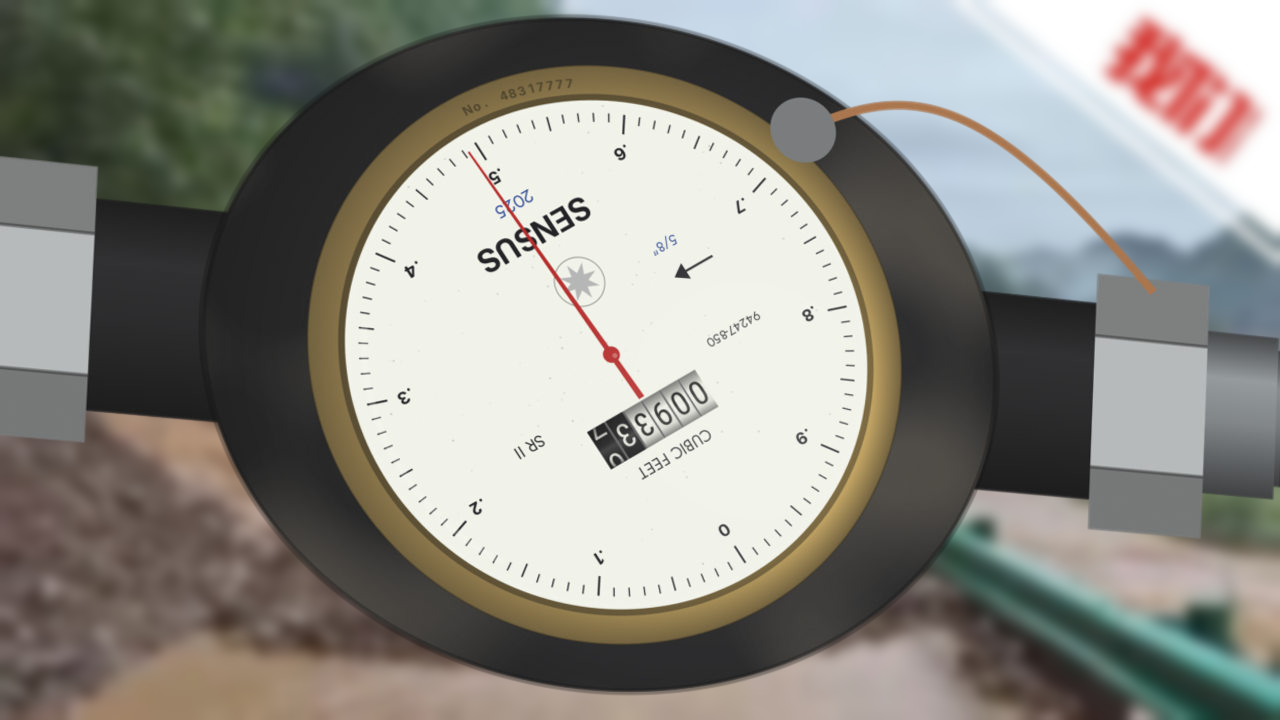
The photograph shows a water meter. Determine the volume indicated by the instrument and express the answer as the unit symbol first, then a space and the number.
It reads ft³ 9336.49
